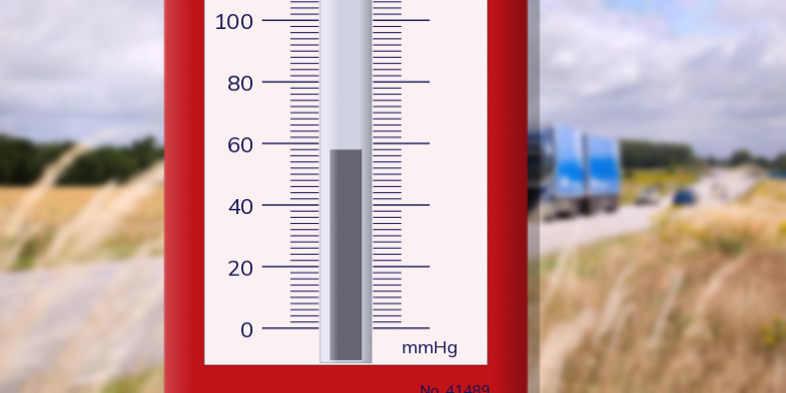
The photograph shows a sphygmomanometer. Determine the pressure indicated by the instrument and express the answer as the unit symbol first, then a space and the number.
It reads mmHg 58
